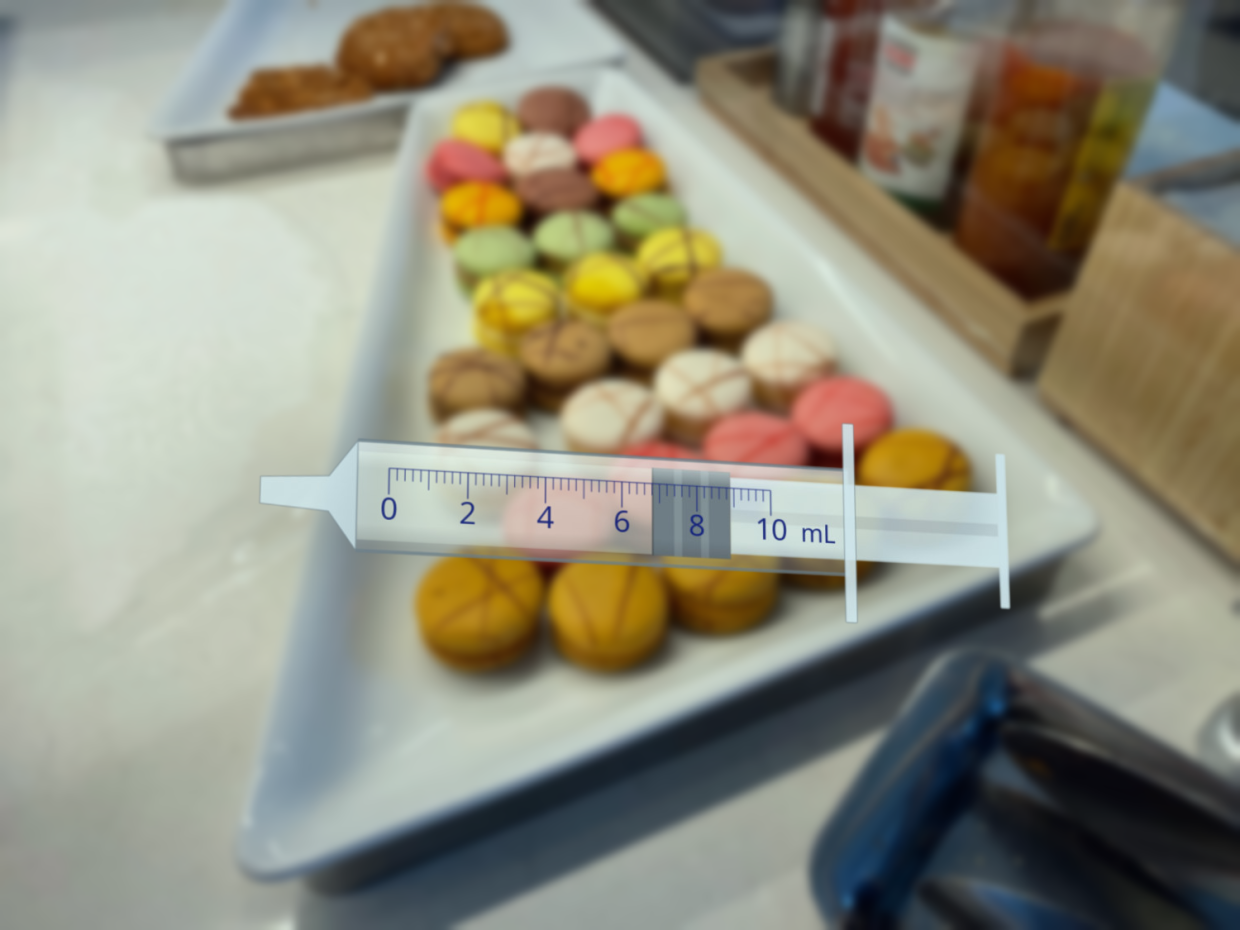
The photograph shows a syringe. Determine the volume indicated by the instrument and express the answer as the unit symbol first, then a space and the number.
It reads mL 6.8
